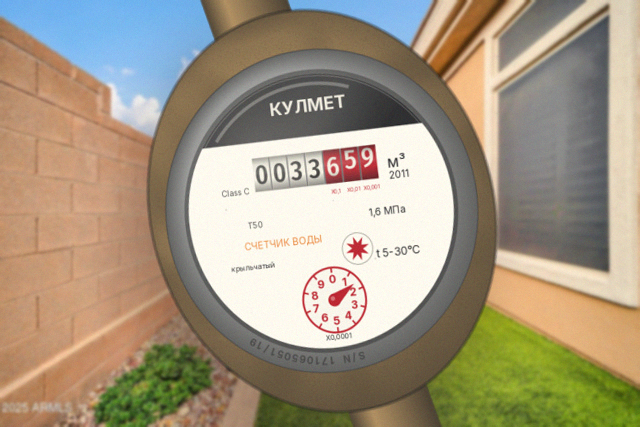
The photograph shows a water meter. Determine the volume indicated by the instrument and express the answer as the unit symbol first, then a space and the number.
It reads m³ 33.6591
